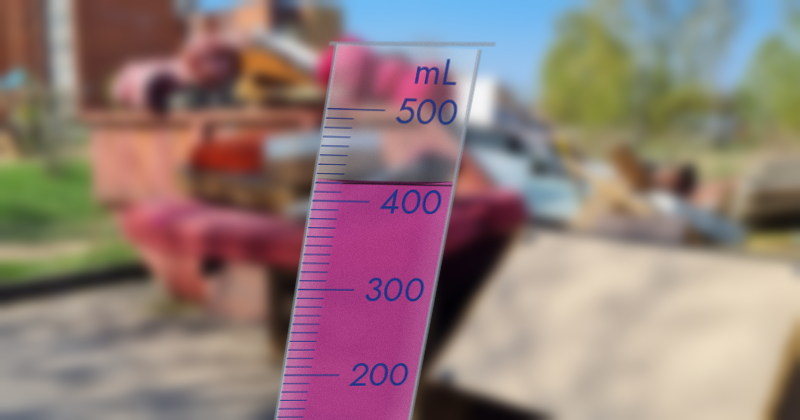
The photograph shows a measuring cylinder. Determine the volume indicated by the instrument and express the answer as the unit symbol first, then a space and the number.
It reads mL 420
